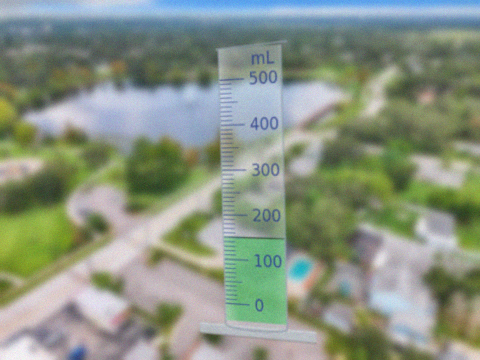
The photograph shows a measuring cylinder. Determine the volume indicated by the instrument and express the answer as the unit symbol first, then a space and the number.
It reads mL 150
